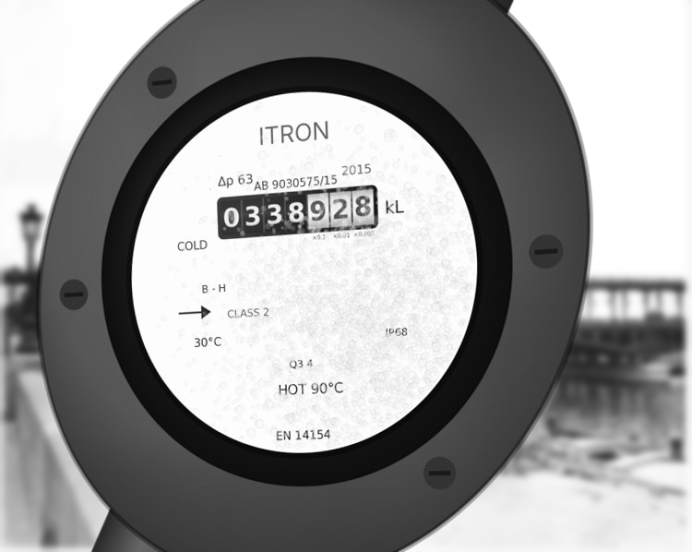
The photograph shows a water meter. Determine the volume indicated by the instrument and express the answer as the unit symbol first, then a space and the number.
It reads kL 338.928
